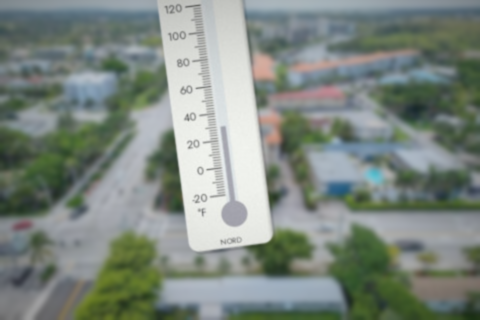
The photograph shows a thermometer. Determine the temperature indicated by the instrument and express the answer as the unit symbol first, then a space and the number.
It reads °F 30
